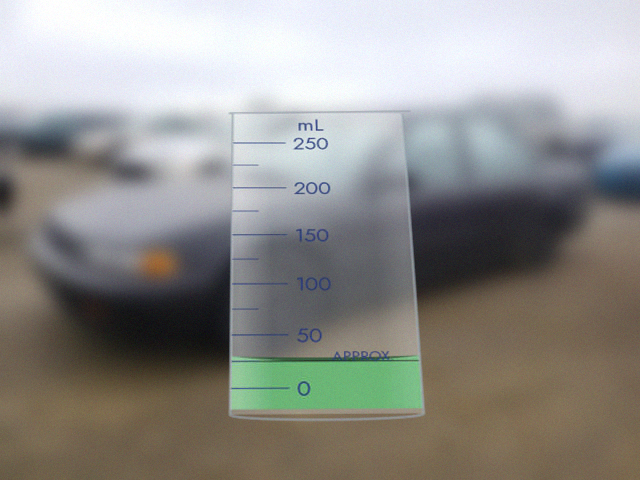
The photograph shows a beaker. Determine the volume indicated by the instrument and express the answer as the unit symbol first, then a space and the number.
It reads mL 25
